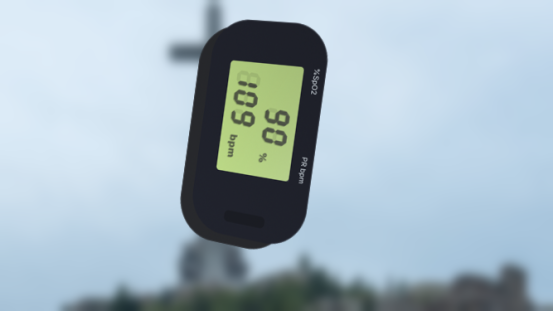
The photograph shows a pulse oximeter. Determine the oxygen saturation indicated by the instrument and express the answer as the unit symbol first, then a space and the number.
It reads % 90
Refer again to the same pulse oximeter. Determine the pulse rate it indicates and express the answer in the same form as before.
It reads bpm 109
